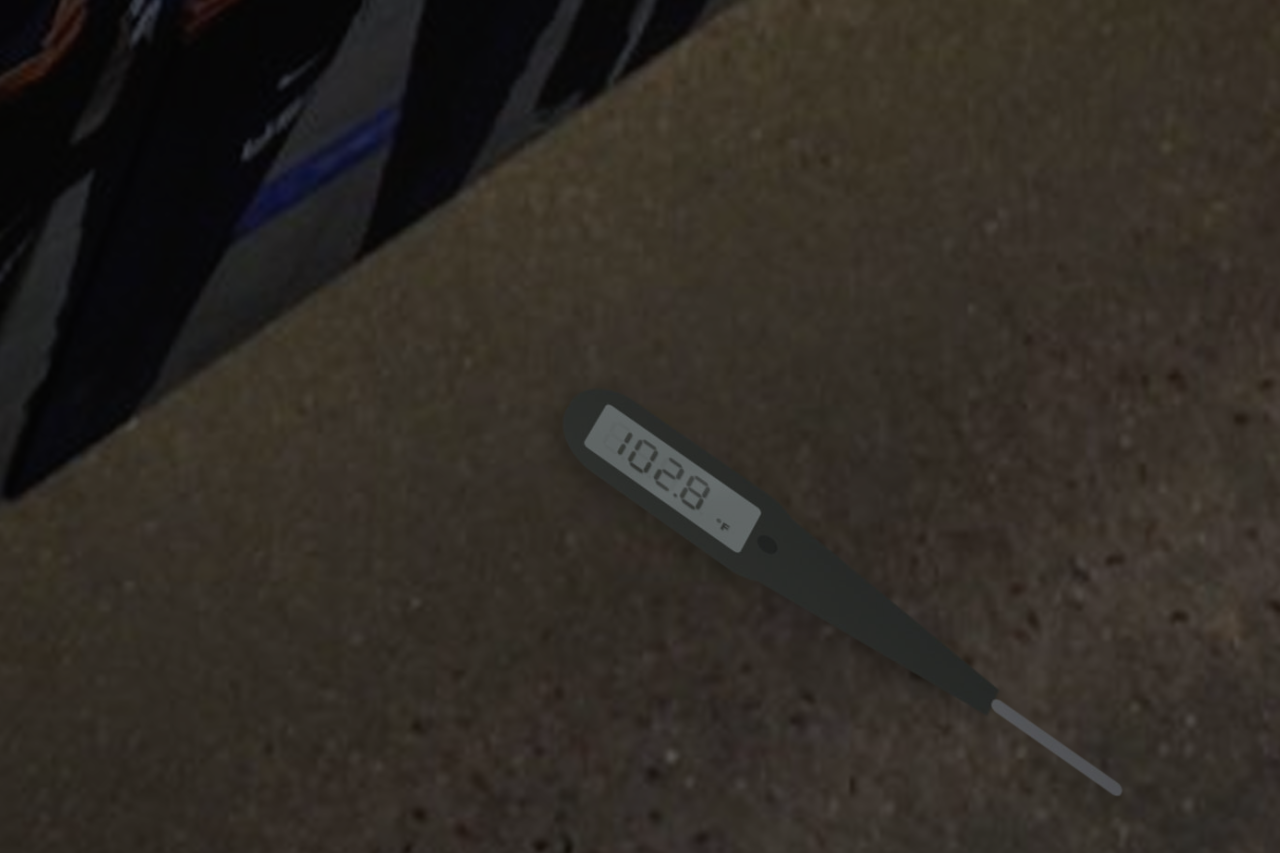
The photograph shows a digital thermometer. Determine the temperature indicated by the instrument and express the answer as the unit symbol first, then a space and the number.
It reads °F 102.8
